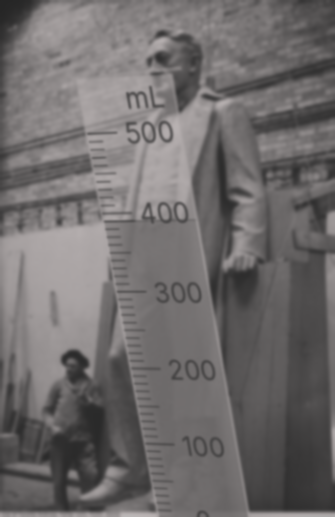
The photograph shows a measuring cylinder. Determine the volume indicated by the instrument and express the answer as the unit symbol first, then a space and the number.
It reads mL 390
